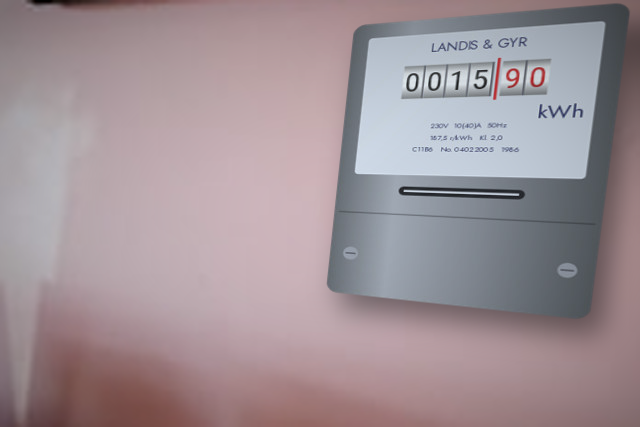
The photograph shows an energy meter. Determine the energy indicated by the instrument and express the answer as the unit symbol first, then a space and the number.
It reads kWh 15.90
